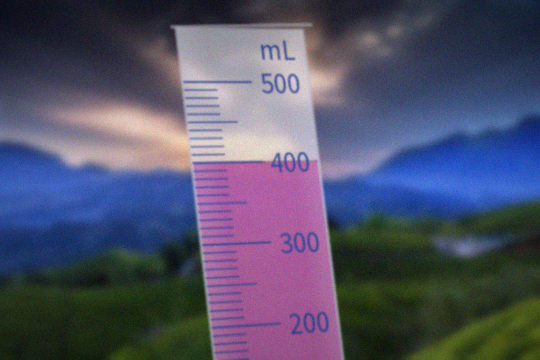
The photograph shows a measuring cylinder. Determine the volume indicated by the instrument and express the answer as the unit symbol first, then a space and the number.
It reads mL 400
